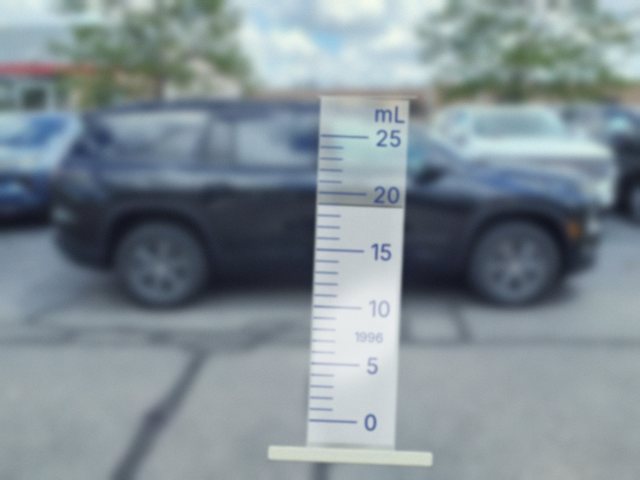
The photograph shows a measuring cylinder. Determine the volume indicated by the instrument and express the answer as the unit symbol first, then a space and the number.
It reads mL 19
